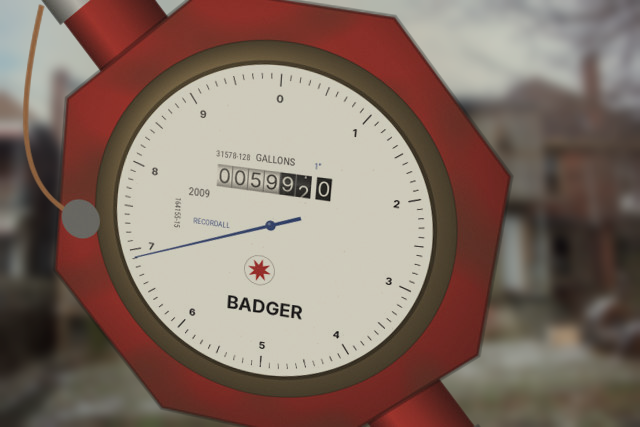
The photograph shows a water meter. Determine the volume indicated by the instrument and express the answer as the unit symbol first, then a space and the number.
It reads gal 59916.9
